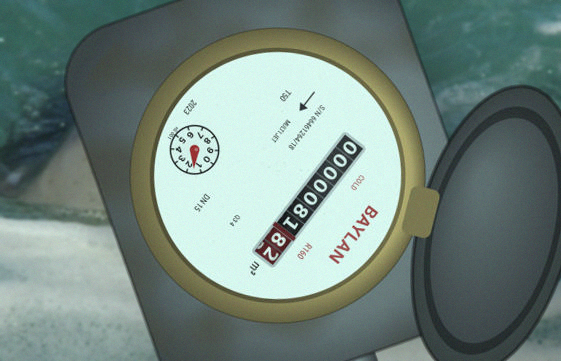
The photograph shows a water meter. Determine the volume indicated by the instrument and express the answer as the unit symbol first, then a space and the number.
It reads m³ 81.821
